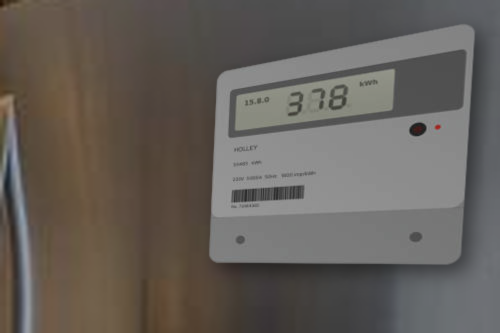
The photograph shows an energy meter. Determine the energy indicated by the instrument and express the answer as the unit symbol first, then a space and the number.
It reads kWh 378
